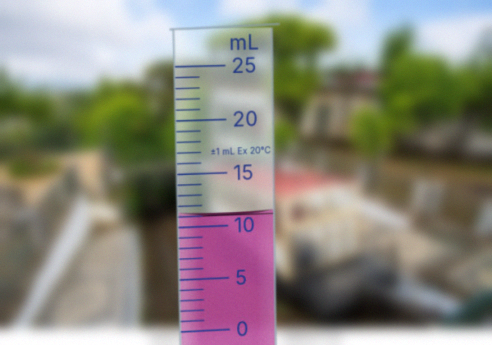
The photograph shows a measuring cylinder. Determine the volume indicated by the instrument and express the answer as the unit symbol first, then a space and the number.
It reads mL 11
